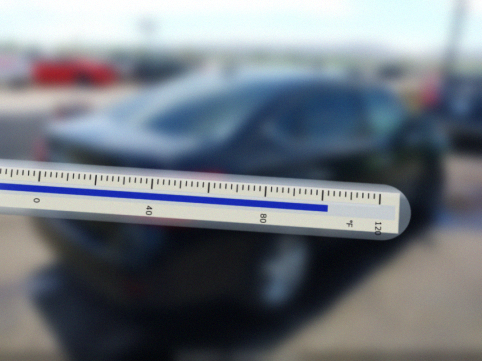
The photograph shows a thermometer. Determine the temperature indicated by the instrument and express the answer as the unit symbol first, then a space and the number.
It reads °F 102
